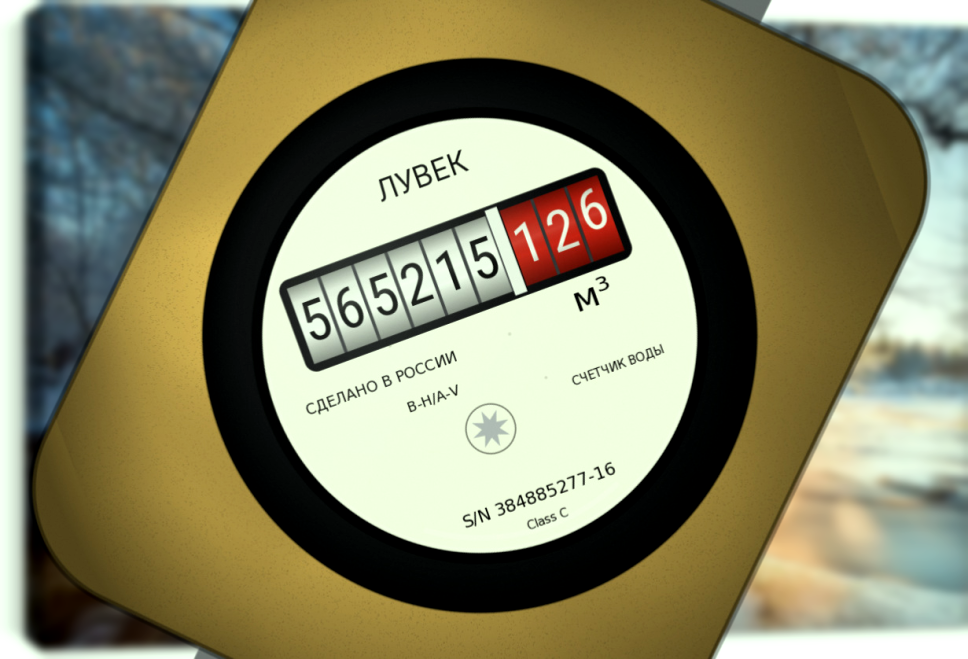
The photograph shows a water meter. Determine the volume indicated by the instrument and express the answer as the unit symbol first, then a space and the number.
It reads m³ 565215.126
